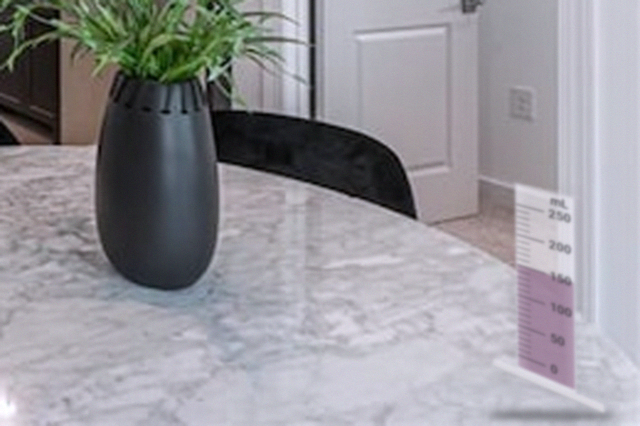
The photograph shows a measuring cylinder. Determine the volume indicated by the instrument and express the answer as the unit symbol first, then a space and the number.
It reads mL 150
